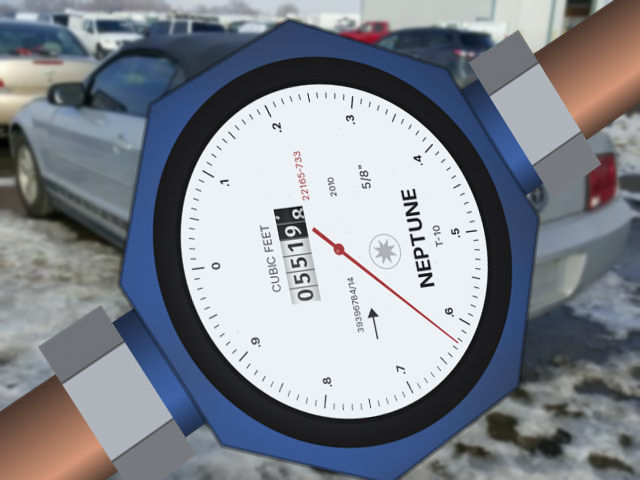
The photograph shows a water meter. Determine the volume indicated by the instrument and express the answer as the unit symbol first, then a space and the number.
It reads ft³ 55197.62
